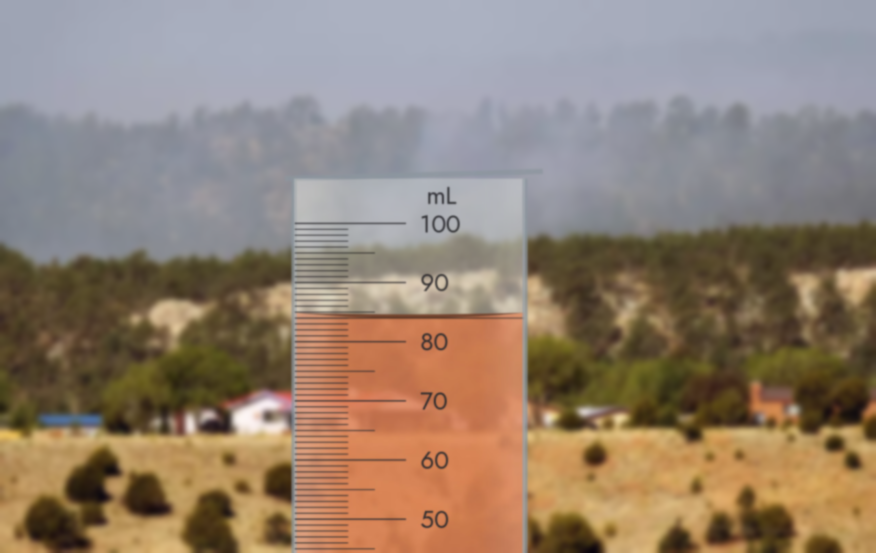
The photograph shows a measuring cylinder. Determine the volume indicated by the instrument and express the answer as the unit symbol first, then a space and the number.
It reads mL 84
